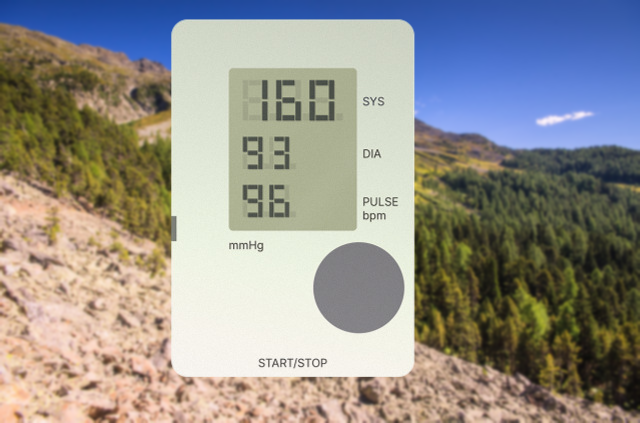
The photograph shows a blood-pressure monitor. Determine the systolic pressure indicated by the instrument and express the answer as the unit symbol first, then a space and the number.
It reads mmHg 160
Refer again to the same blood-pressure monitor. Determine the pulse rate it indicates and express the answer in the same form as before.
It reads bpm 96
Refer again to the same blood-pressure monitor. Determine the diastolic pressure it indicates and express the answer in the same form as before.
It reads mmHg 93
